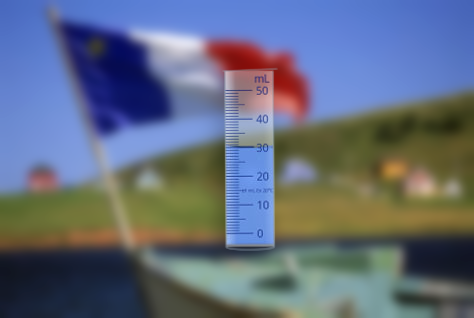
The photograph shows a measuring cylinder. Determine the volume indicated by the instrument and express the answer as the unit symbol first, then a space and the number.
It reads mL 30
